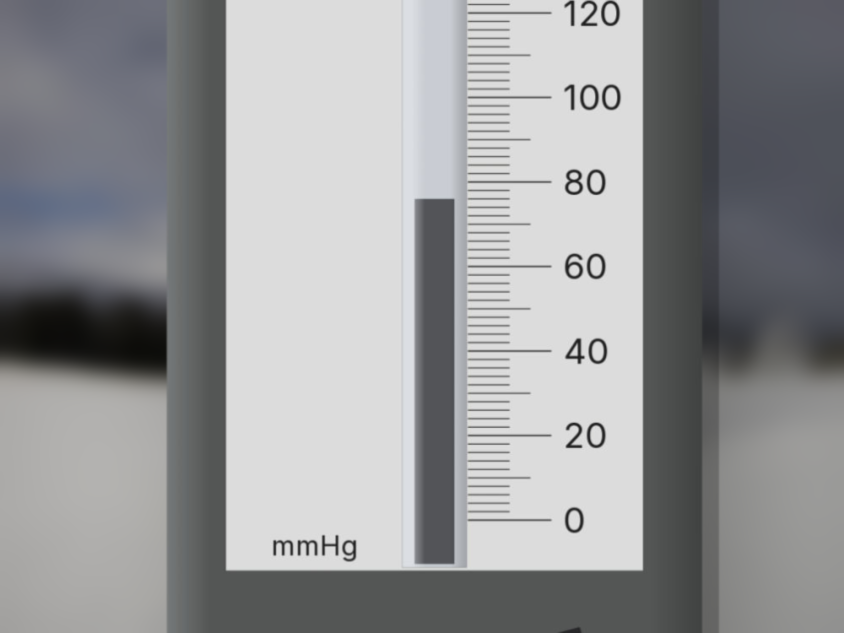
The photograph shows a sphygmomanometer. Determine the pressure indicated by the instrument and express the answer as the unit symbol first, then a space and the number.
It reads mmHg 76
